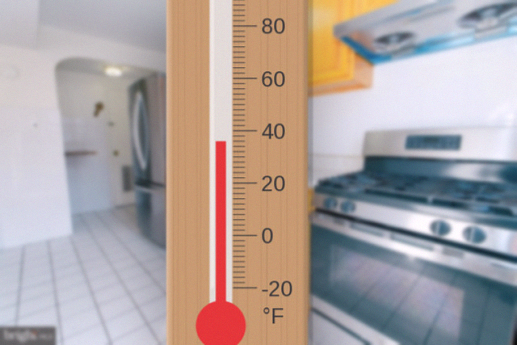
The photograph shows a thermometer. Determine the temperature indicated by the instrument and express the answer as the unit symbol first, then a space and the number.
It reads °F 36
